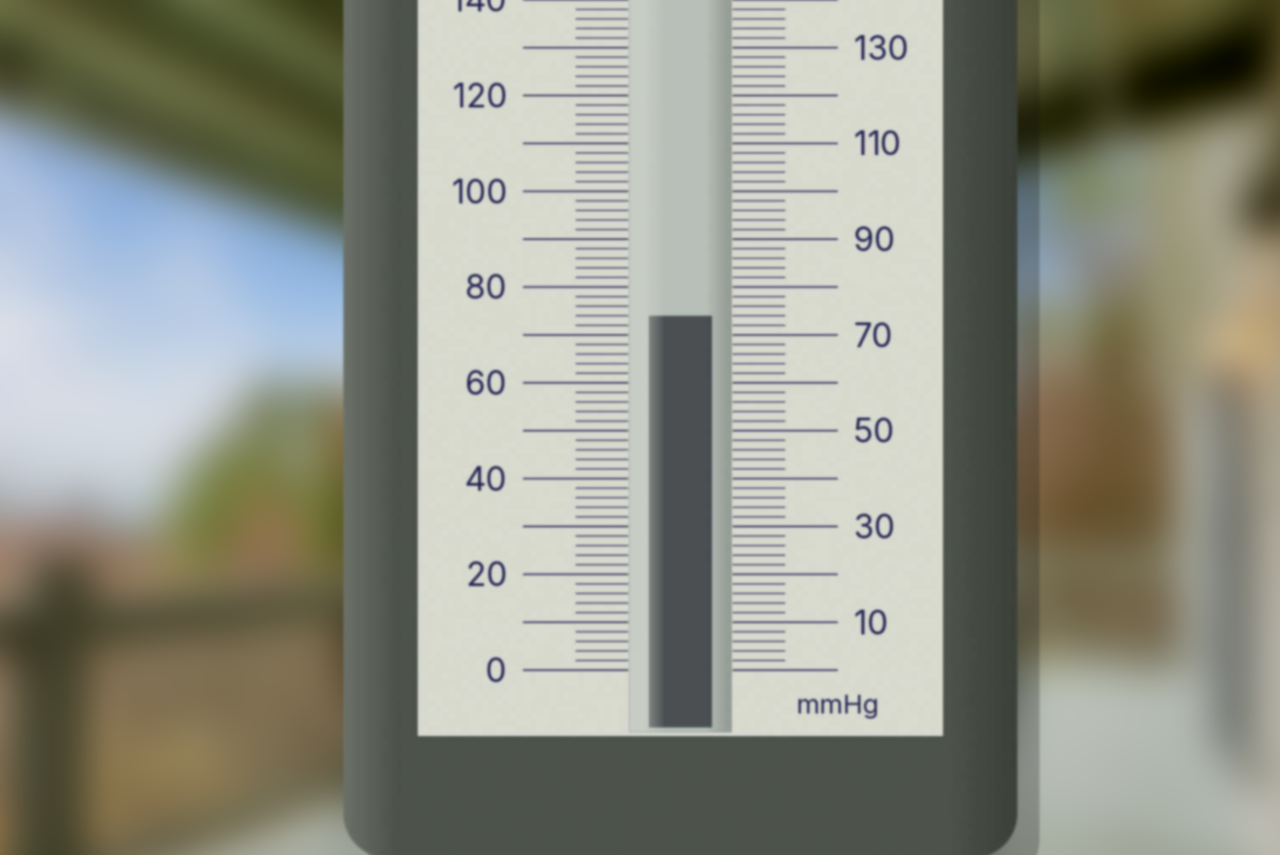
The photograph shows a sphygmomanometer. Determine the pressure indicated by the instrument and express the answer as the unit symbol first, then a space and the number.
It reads mmHg 74
